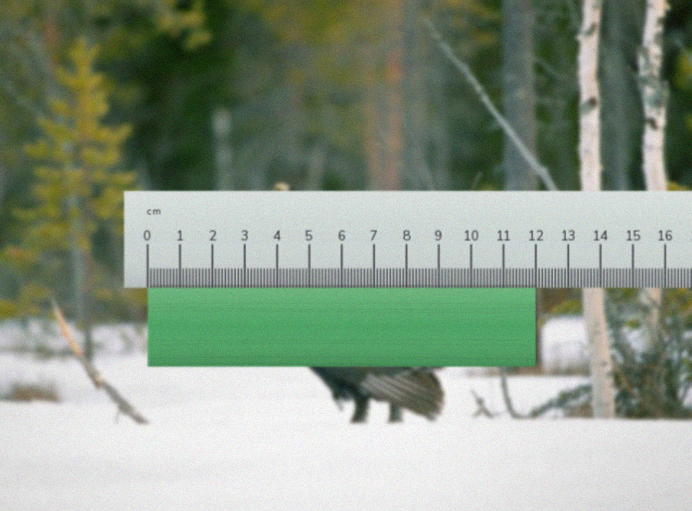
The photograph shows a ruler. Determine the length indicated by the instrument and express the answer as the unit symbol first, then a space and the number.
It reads cm 12
